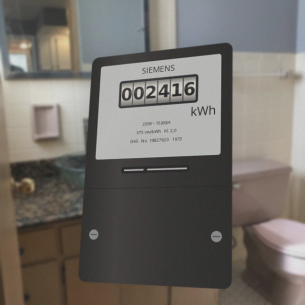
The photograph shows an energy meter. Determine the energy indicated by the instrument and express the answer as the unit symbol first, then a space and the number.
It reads kWh 2416
